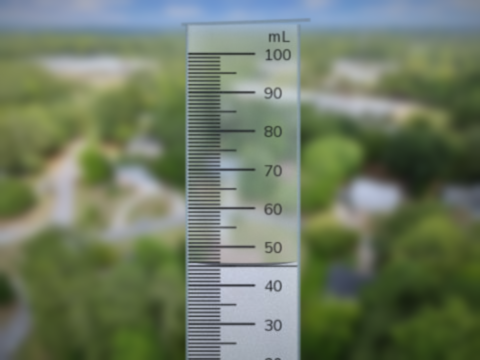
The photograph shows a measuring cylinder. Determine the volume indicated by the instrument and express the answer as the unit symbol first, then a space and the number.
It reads mL 45
